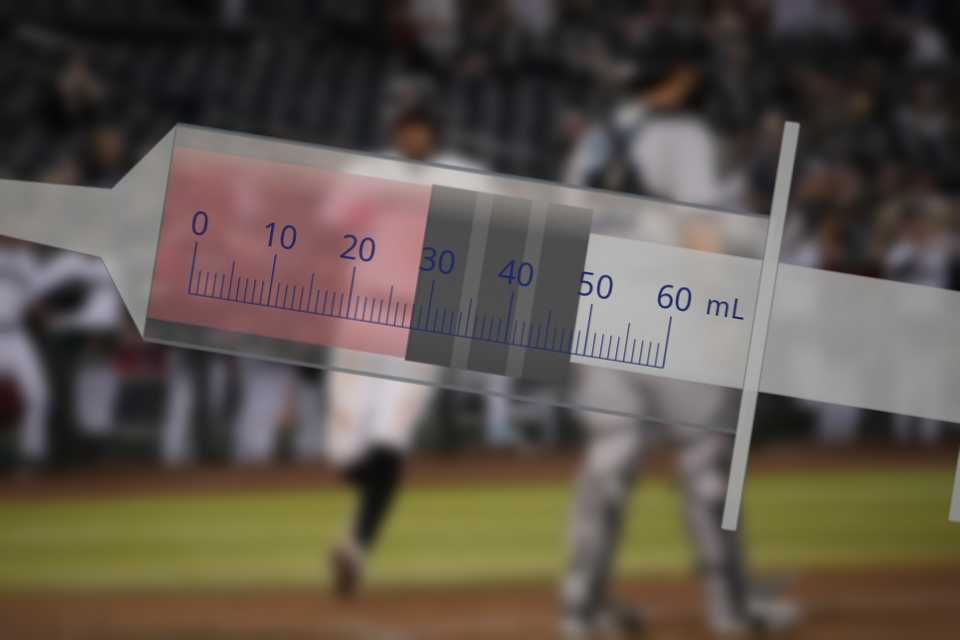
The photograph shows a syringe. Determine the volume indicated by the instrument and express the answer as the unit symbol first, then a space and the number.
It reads mL 28
